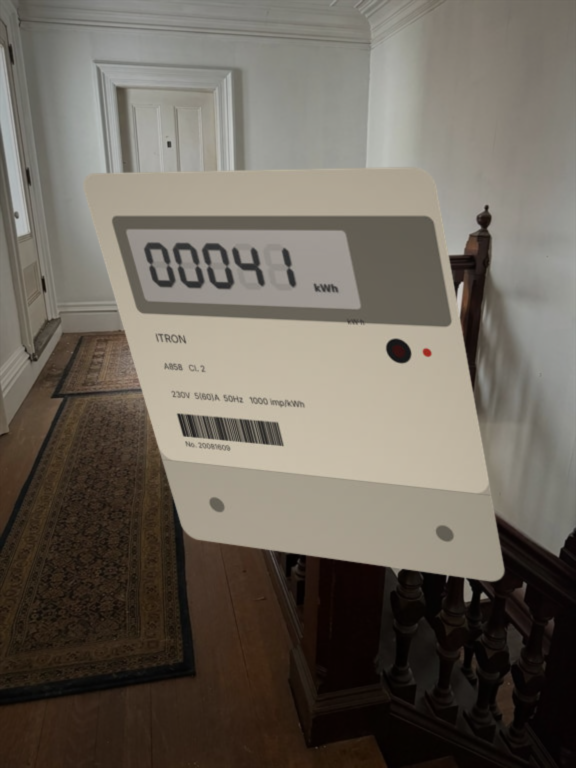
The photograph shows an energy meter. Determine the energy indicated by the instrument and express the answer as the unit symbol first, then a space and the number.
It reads kWh 41
